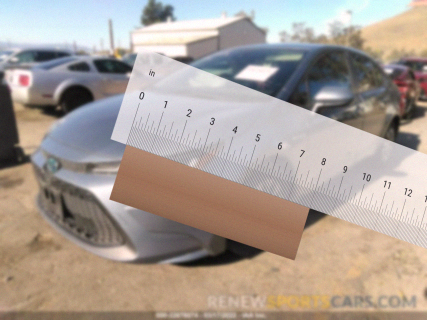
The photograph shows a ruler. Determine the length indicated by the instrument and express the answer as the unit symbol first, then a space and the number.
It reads in 8
